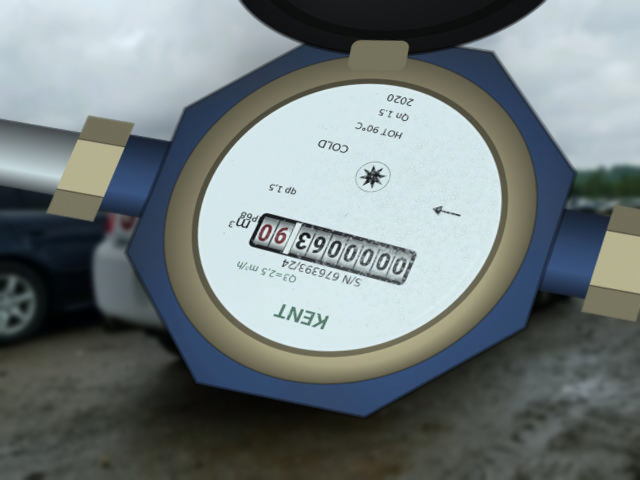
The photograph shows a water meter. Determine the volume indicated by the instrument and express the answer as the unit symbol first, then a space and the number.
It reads m³ 63.90
